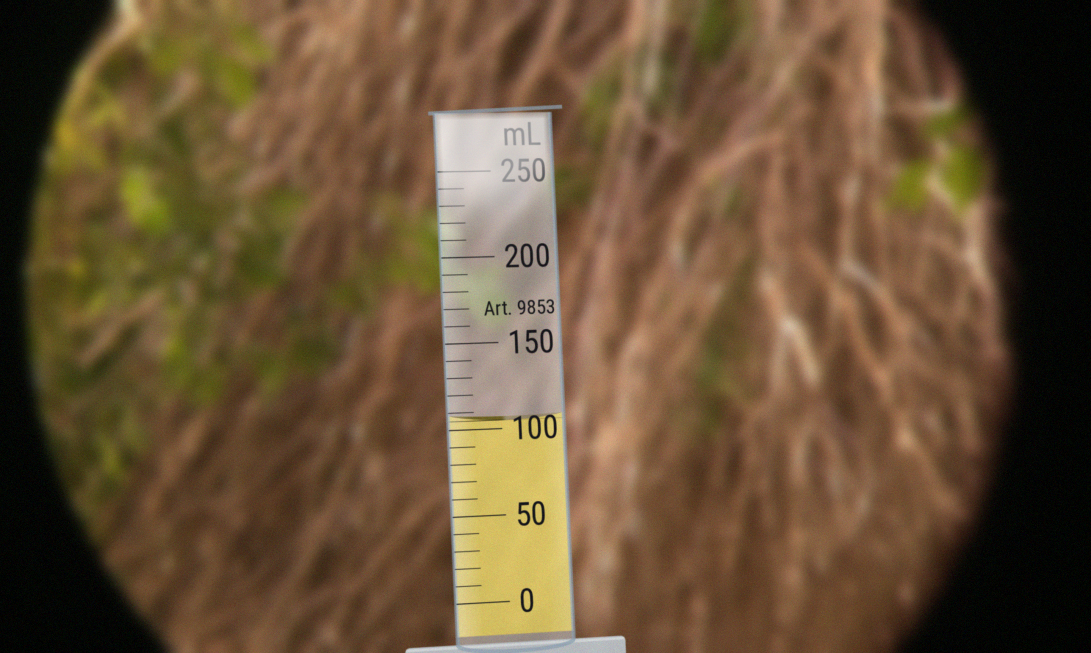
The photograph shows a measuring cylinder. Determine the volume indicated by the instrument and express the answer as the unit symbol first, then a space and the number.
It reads mL 105
